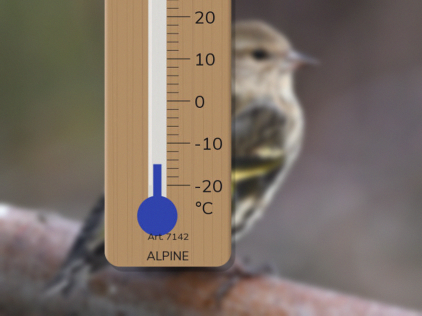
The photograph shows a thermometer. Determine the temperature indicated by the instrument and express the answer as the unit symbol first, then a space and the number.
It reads °C -15
